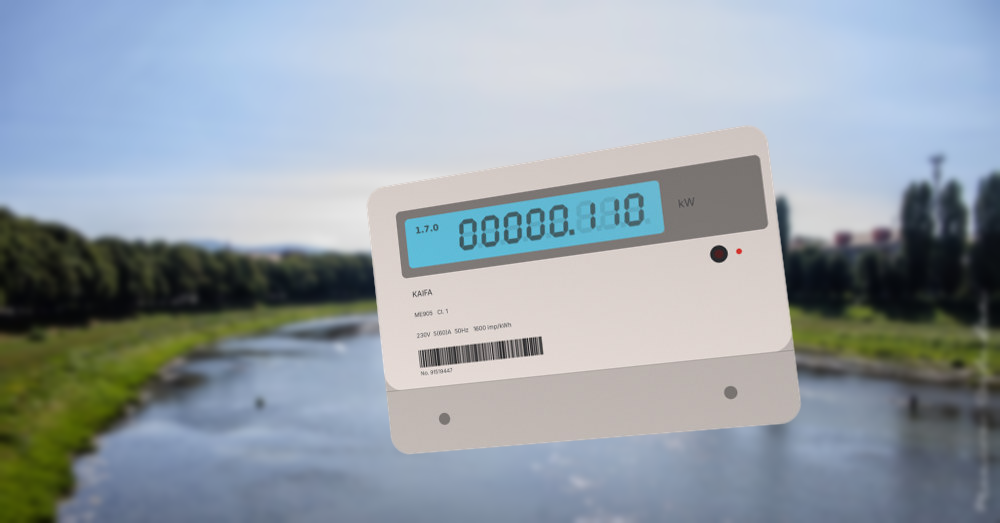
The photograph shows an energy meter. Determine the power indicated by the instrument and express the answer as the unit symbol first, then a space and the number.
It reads kW 0.110
